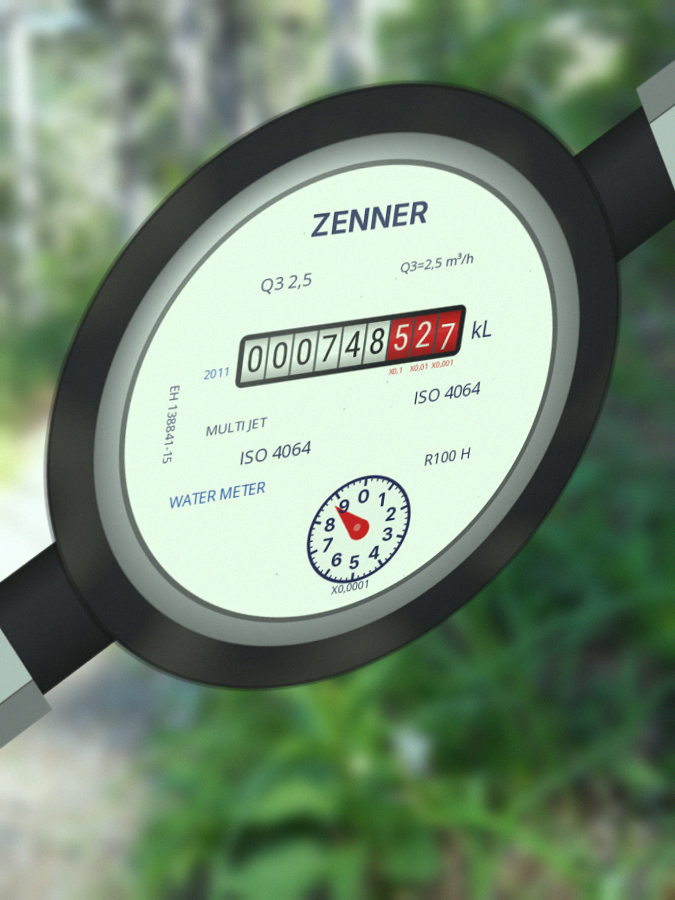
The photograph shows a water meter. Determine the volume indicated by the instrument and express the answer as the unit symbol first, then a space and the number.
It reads kL 748.5268
